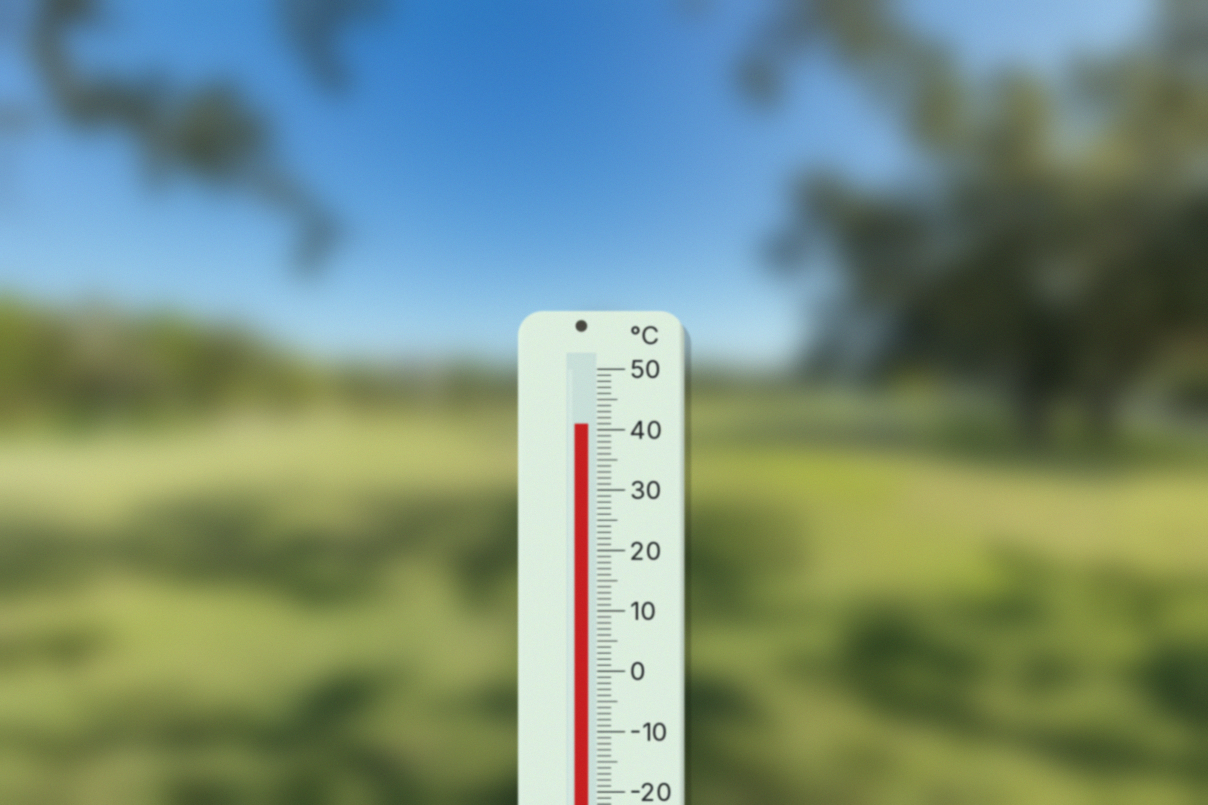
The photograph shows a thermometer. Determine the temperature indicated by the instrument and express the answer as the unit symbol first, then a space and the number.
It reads °C 41
